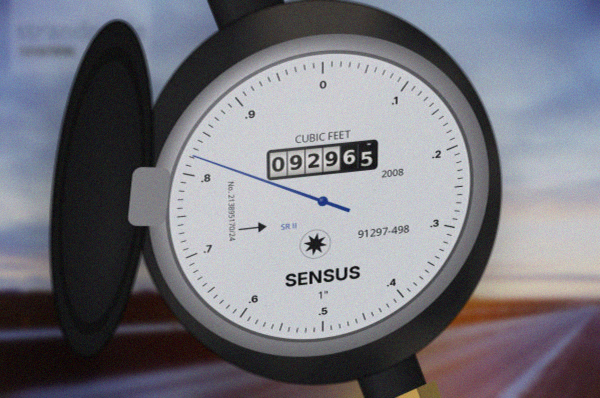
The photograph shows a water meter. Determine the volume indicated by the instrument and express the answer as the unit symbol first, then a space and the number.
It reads ft³ 92964.82
